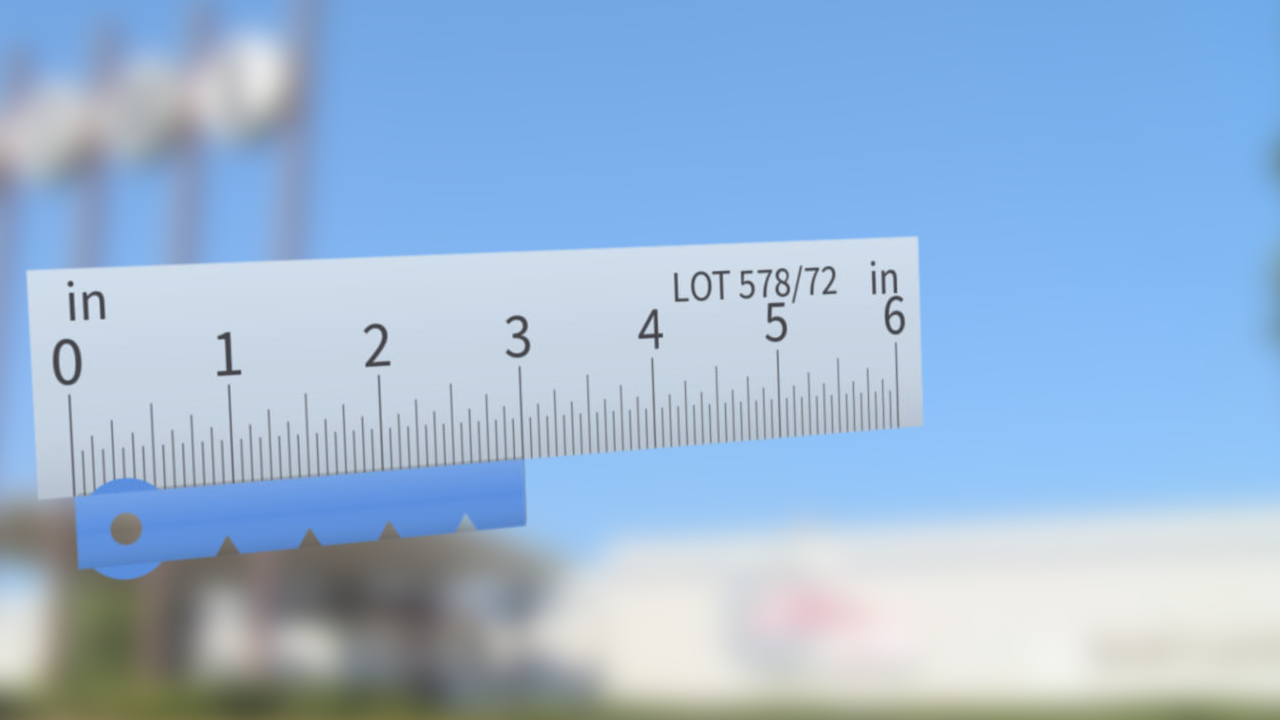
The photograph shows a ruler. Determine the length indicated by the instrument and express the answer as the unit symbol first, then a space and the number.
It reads in 3
